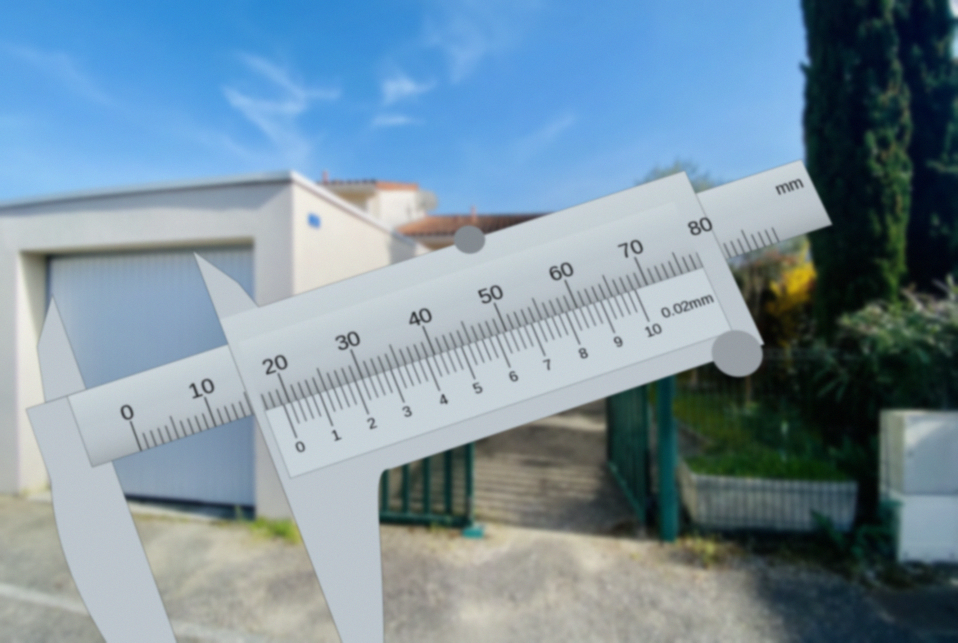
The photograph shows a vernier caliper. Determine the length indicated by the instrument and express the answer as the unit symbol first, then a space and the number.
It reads mm 19.2
